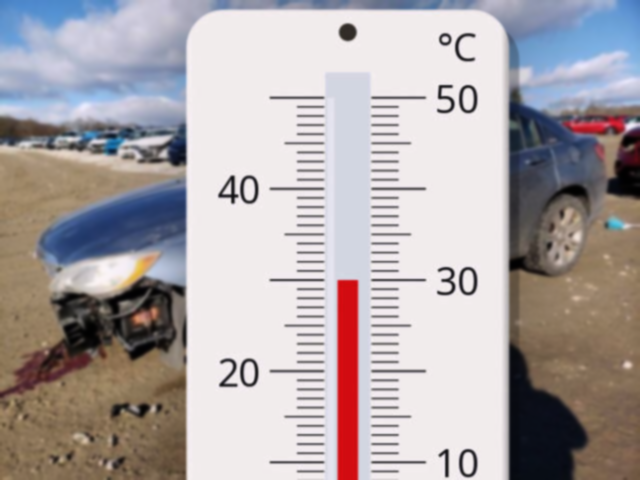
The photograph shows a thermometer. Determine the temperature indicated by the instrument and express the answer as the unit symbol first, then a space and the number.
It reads °C 30
